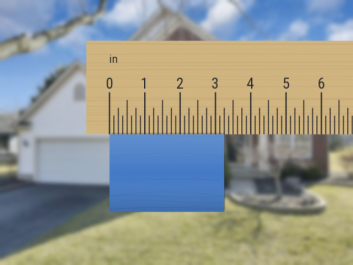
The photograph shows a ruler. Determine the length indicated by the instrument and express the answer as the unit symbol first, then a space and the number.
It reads in 3.25
